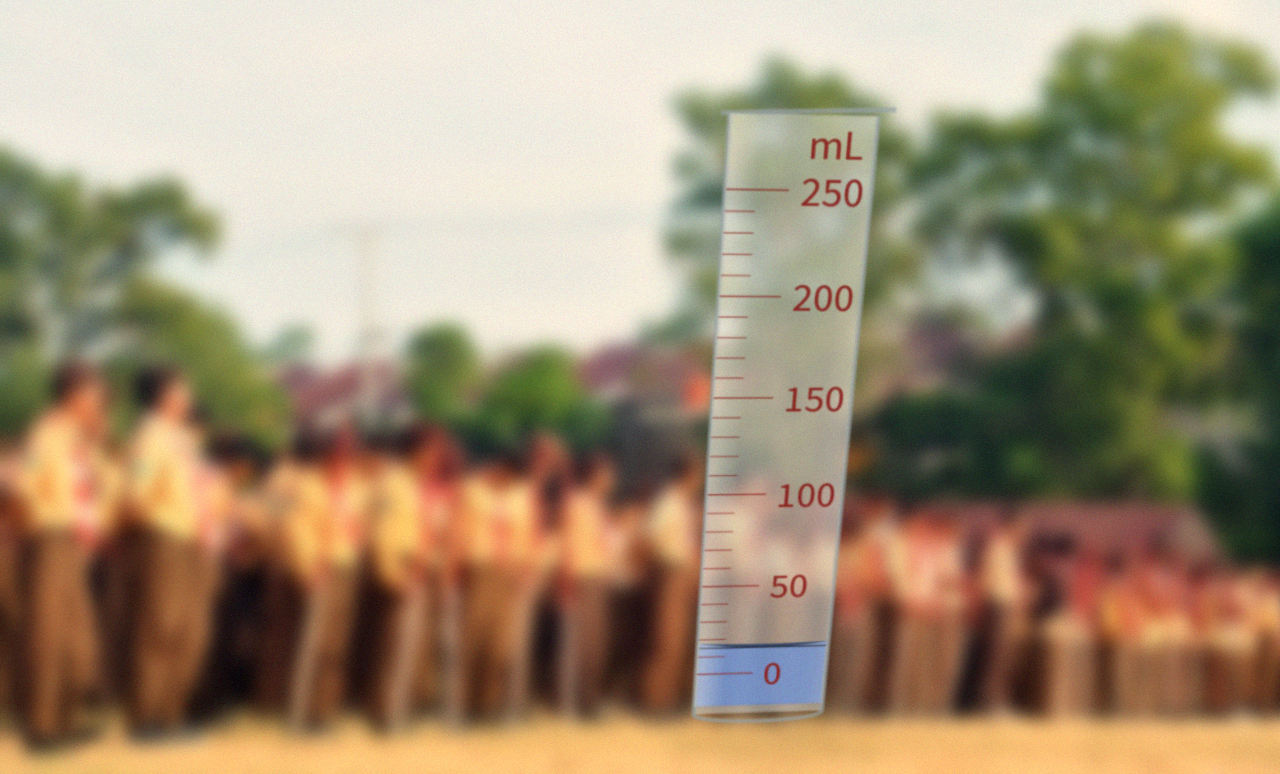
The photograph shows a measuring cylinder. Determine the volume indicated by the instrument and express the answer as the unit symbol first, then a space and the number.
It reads mL 15
